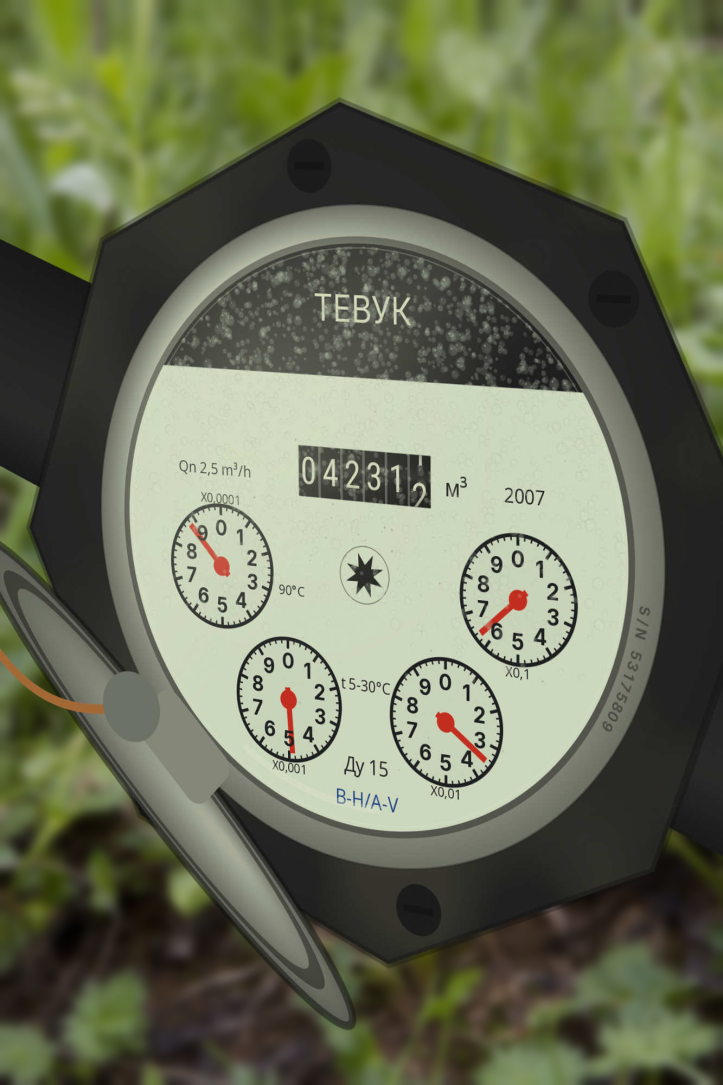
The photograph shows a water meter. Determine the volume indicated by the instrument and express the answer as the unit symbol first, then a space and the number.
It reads m³ 42311.6348
